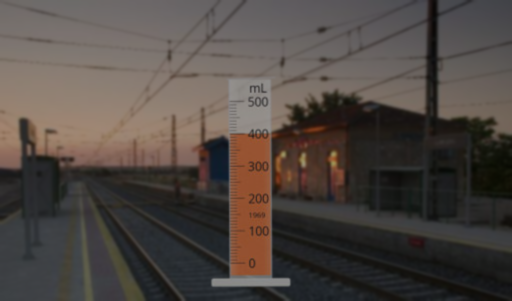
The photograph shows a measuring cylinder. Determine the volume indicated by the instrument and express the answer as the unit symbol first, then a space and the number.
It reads mL 400
